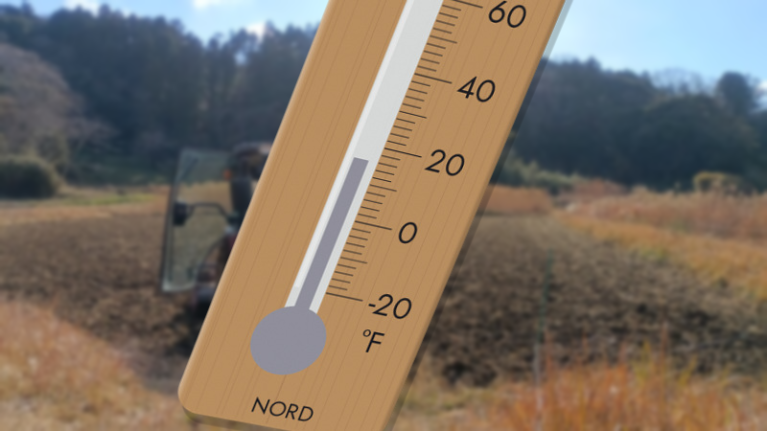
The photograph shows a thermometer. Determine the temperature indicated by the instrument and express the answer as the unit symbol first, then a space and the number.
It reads °F 16
